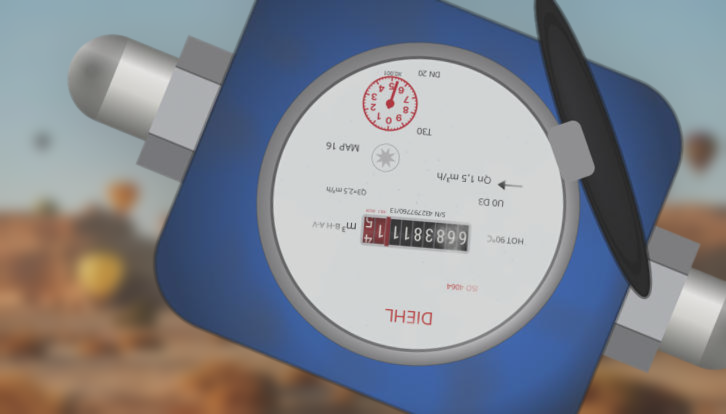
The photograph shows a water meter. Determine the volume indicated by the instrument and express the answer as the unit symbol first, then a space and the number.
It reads m³ 6683811.145
